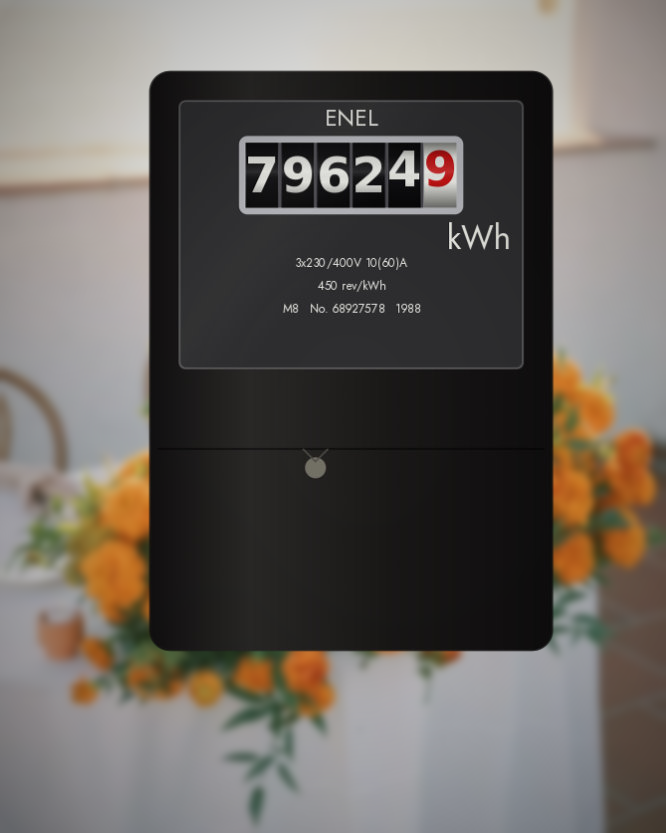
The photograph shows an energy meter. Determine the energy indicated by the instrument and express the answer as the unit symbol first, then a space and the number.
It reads kWh 79624.9
